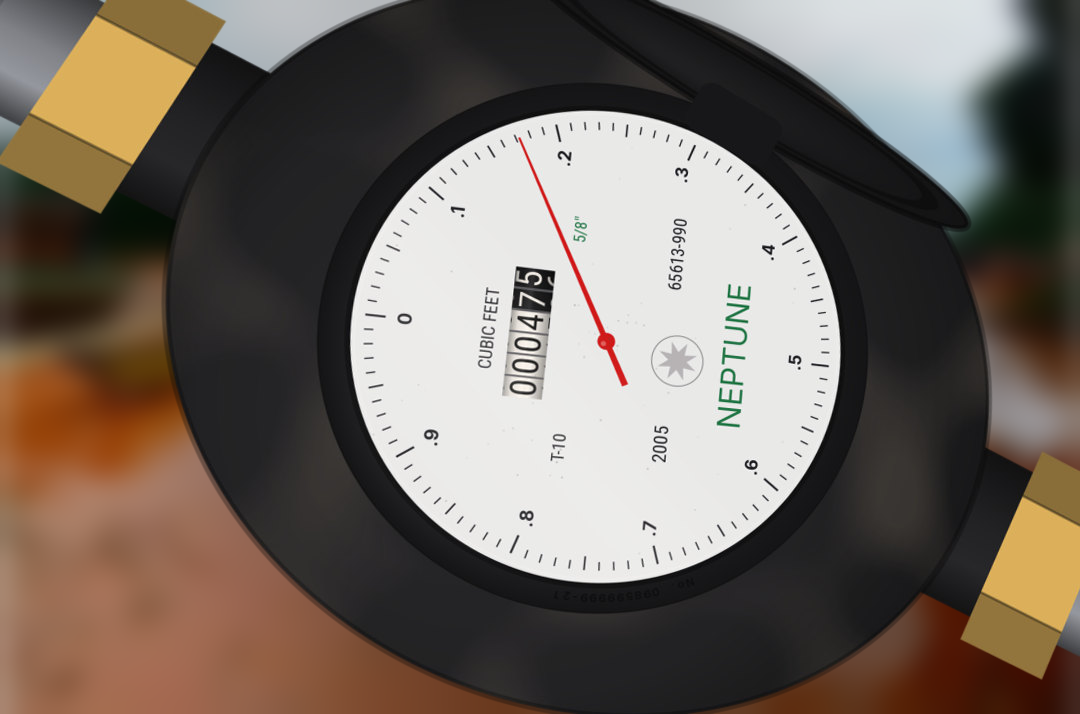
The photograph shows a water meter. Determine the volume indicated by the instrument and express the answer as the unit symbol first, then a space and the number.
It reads ft³ 475.17
